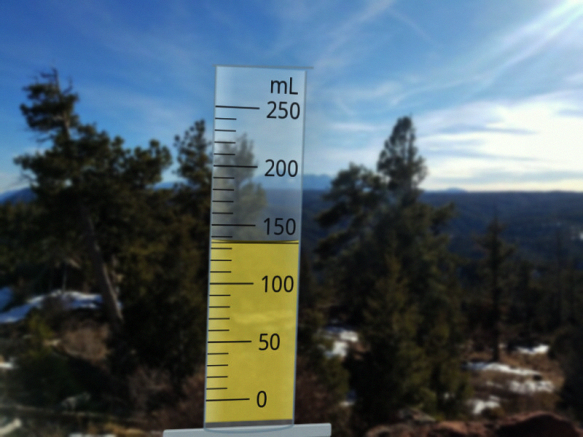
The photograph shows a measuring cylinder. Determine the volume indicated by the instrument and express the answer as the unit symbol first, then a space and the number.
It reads mL 135
